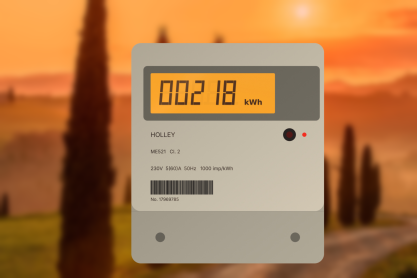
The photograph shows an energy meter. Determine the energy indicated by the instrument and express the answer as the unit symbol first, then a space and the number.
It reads kWh 218
